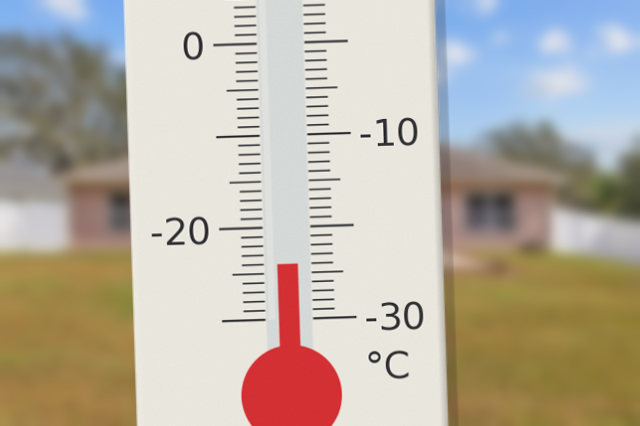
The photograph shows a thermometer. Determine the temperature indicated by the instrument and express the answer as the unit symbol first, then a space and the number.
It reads °C -24
